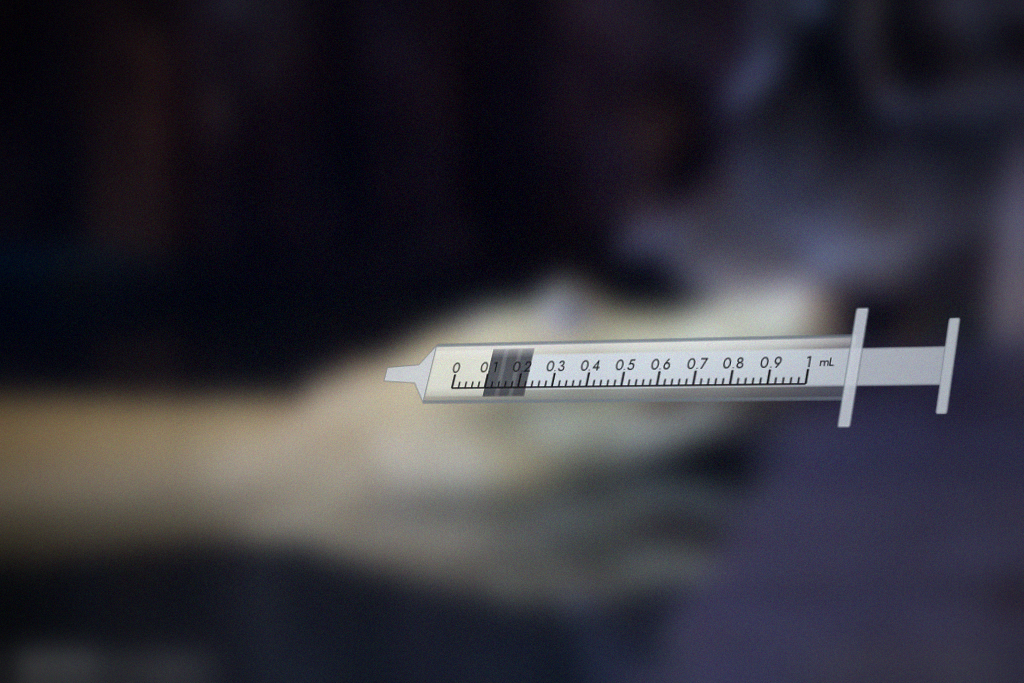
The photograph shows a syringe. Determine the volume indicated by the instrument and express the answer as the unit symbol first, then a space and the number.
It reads mL 0.1
